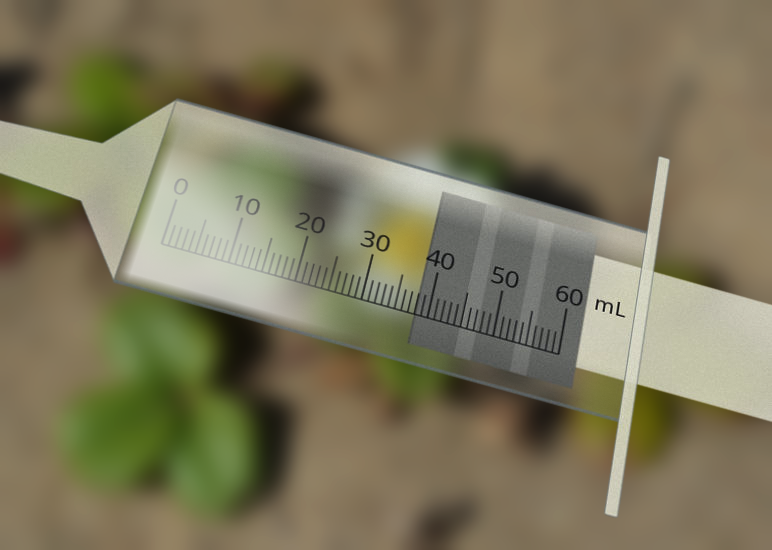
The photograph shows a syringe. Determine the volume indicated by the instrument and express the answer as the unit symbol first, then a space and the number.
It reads mL 38
